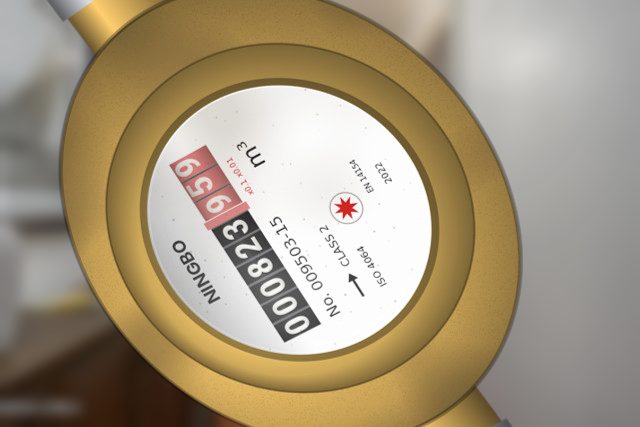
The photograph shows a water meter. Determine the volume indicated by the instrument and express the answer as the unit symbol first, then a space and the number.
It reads m³ 823.959
